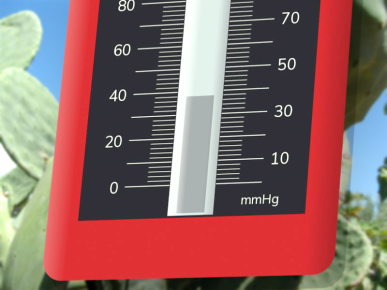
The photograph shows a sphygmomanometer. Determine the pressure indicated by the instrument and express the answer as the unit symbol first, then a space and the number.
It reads mmHg 38
